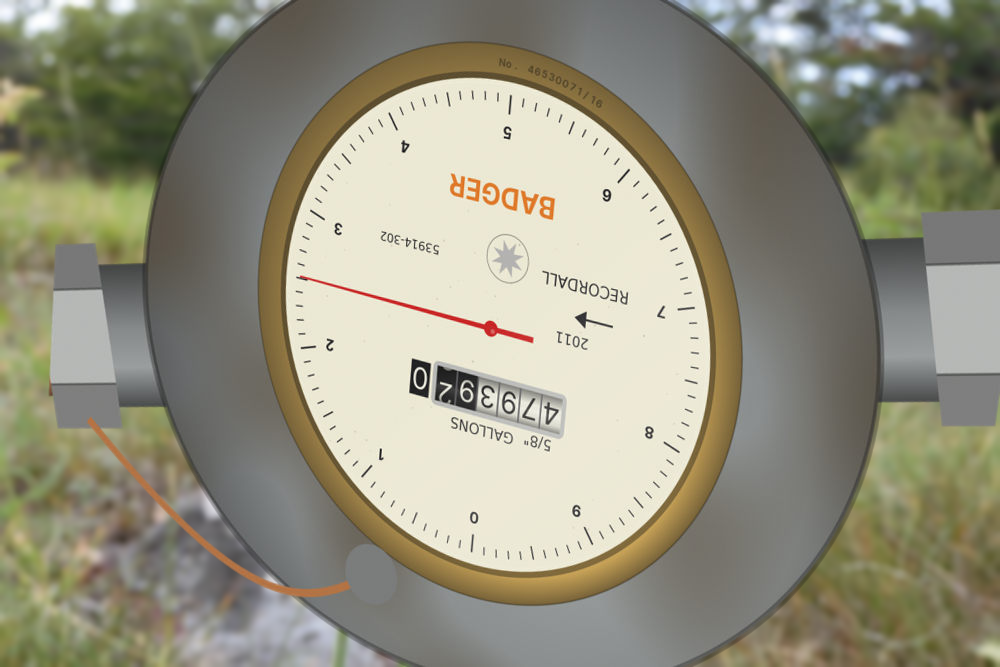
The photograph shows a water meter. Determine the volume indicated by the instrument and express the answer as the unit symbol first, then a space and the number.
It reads gal 4793922.5
